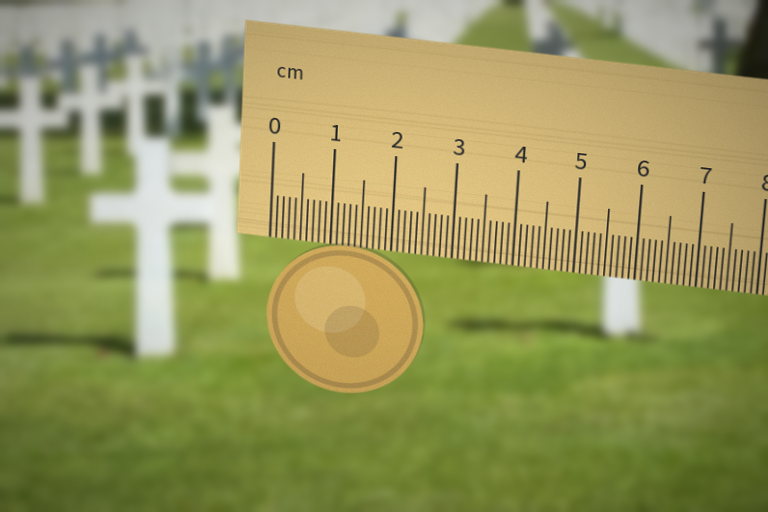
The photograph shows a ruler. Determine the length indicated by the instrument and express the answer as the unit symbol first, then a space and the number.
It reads cm 2.6
